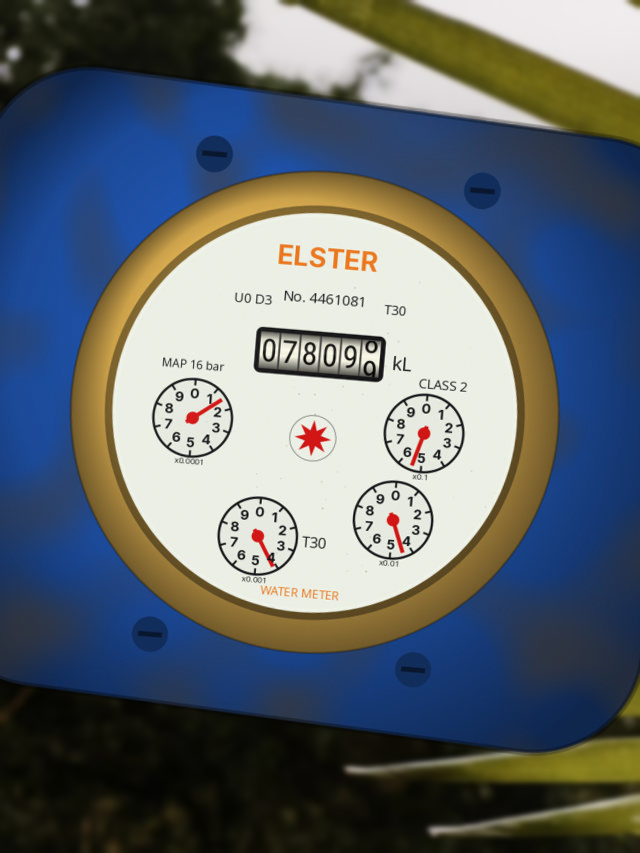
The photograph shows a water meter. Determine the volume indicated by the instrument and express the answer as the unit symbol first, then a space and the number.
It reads kL 78098.5441
